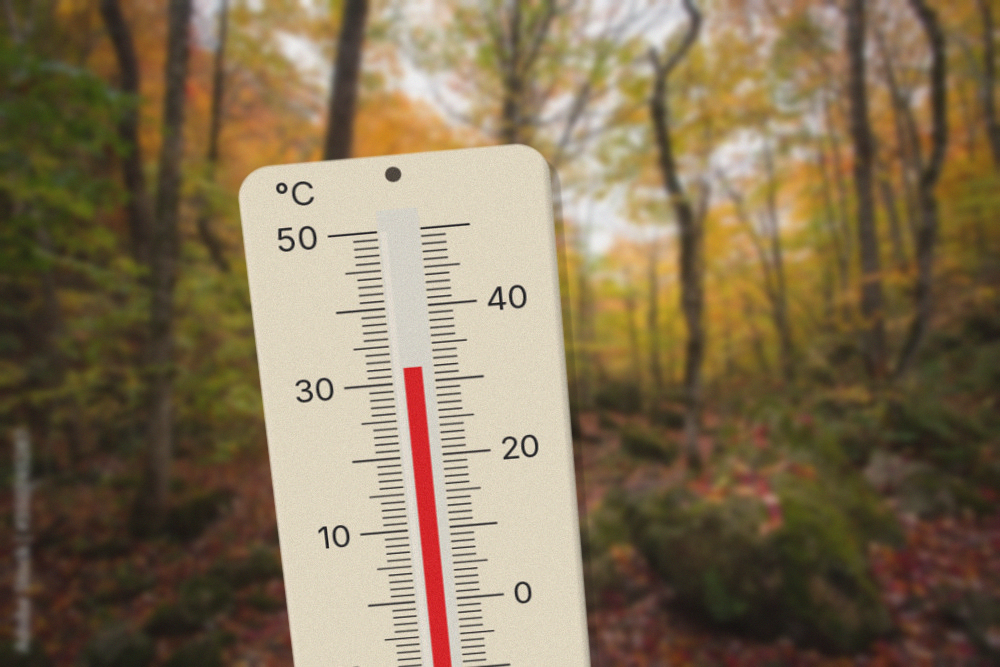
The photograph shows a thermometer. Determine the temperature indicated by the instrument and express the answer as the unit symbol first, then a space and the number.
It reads °C 32
